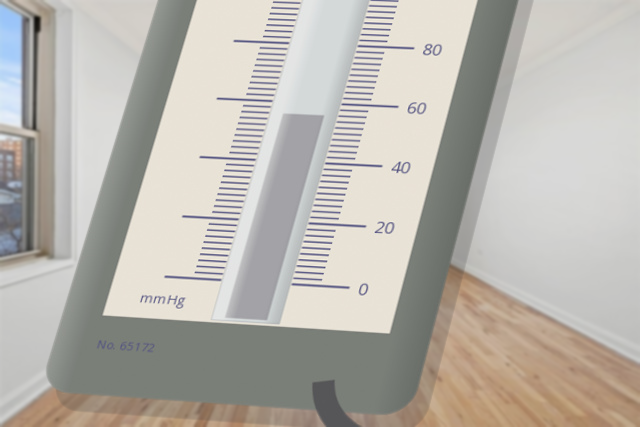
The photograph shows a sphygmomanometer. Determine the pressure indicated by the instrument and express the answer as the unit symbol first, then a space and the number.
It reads mmHg 56
